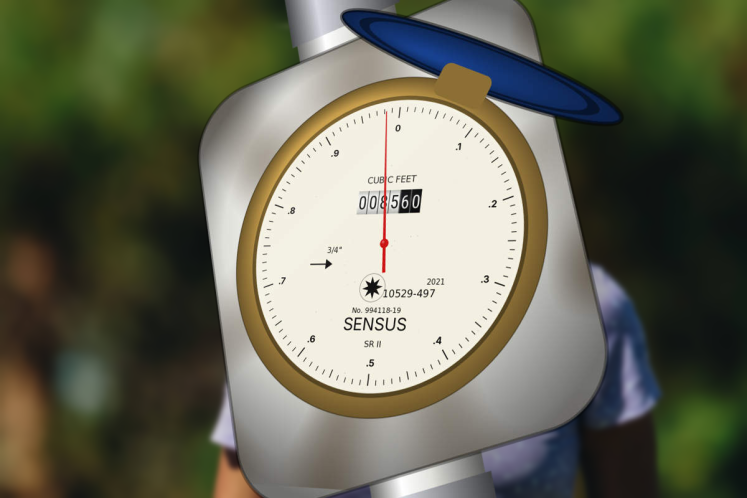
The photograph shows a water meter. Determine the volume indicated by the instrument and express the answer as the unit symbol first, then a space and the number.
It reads ft³ 8559.98
